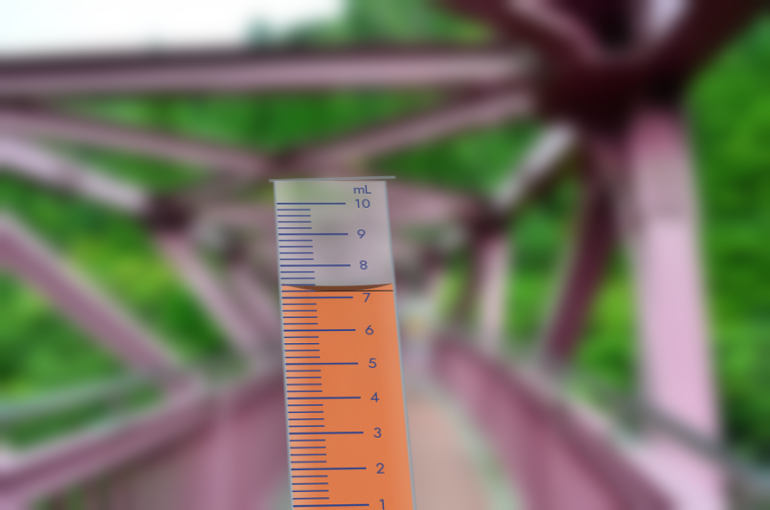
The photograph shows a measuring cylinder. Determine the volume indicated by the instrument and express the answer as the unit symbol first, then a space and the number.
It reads mL 7.2
